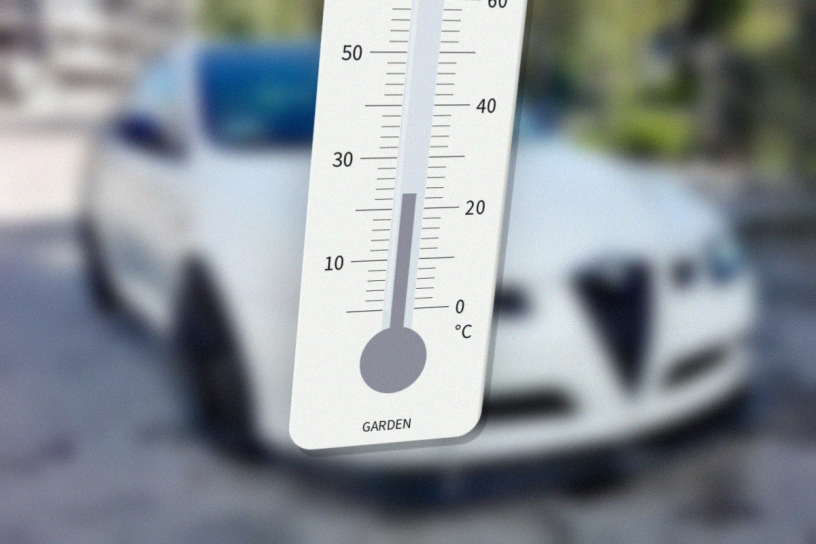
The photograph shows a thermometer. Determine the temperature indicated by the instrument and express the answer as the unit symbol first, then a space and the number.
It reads °C 23
